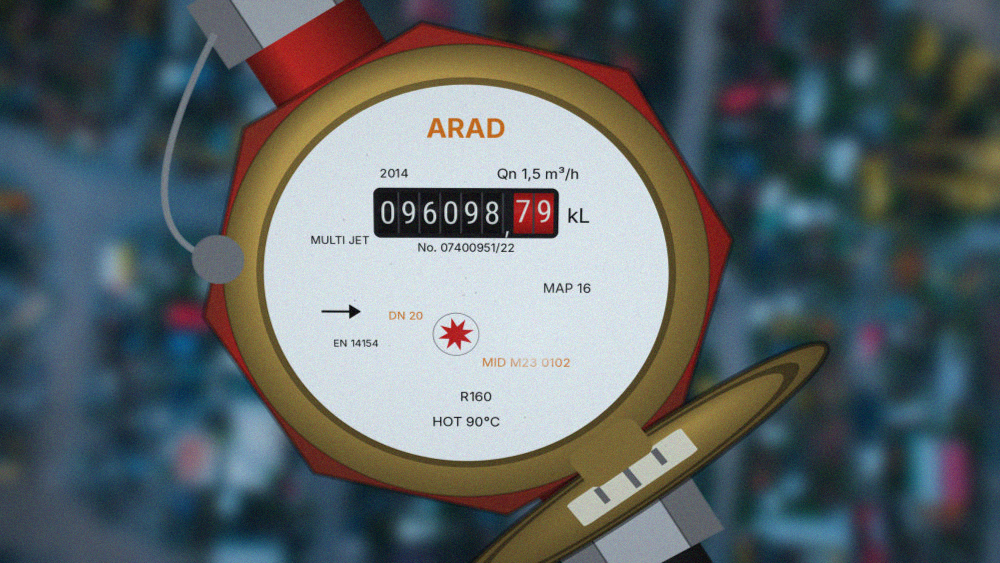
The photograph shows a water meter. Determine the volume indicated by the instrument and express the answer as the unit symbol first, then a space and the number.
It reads kL 96098.79
